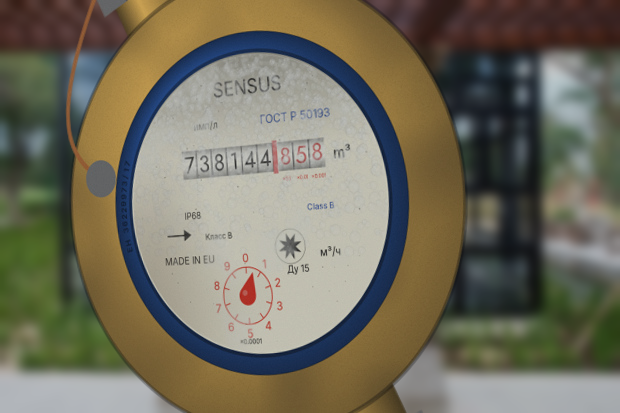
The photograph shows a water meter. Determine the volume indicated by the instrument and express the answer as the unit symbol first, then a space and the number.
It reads m³ 738144.8580
